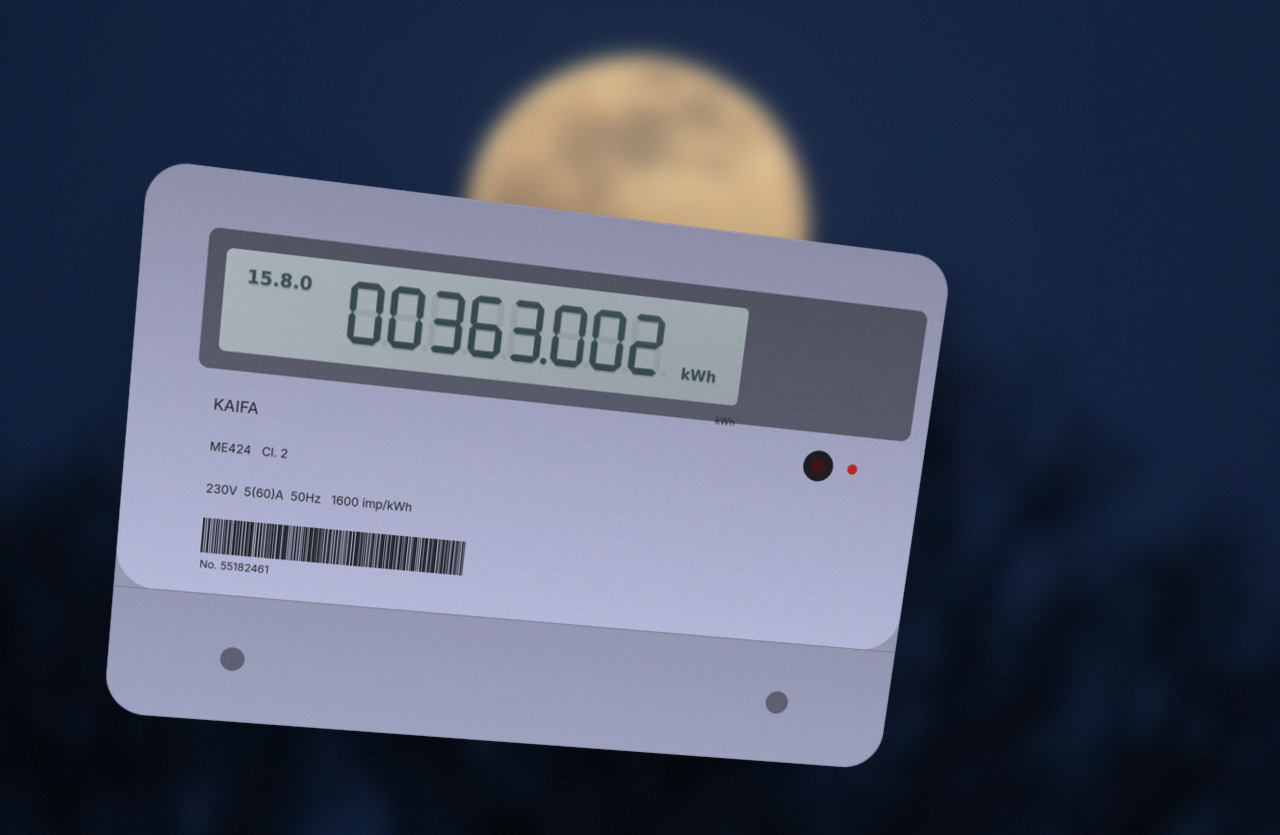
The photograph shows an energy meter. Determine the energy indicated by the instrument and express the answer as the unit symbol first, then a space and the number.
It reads kWh 363.002
